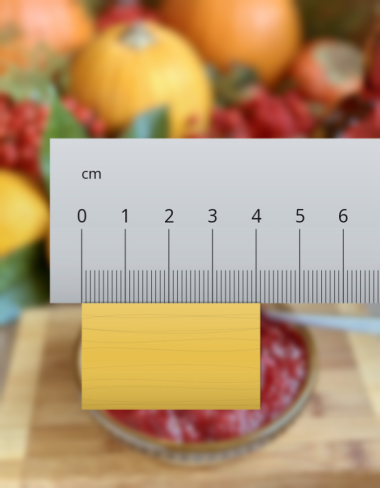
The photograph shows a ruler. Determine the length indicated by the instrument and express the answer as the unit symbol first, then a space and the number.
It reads cm 4.1
